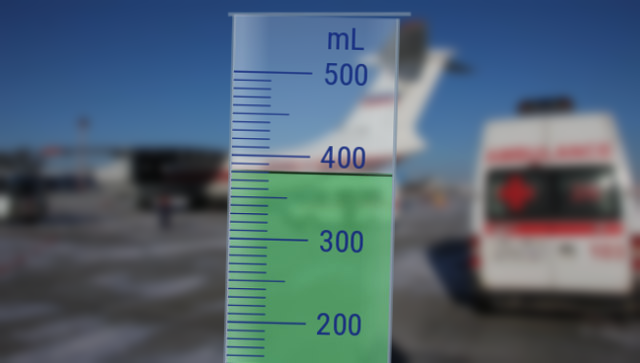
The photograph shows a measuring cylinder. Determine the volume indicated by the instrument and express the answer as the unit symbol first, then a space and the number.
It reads mL 380
